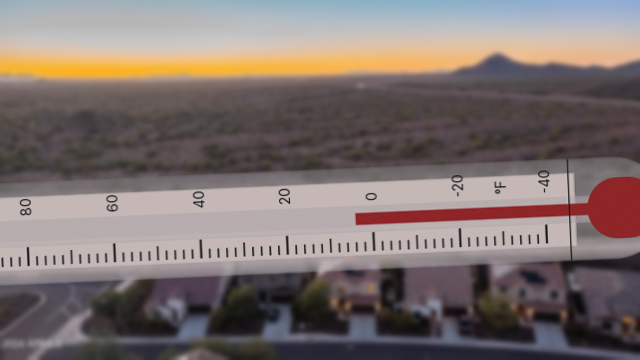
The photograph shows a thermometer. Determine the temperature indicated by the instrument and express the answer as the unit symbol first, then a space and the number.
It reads °F 4
